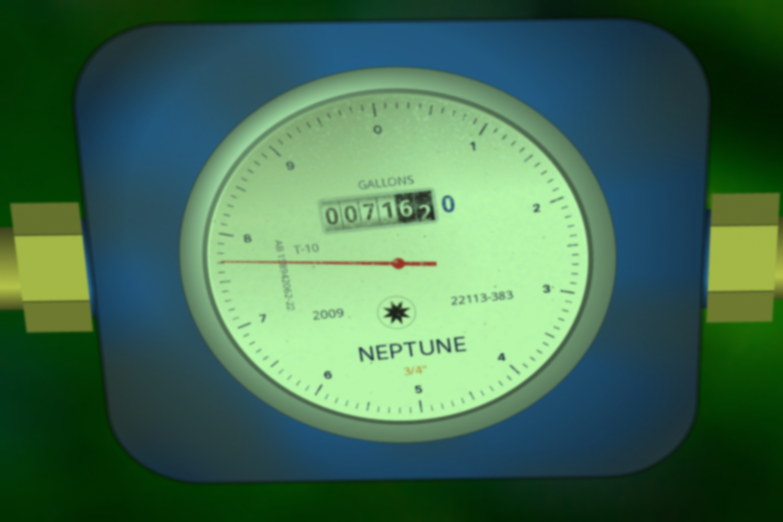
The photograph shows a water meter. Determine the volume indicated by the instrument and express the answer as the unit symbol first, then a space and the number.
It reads gal 71617.7
